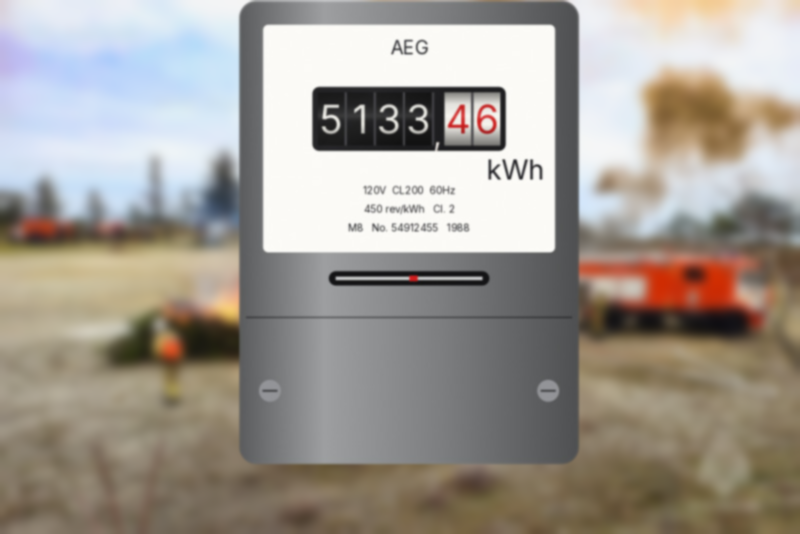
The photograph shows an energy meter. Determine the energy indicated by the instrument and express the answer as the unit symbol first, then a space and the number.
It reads kWh 5133.46
